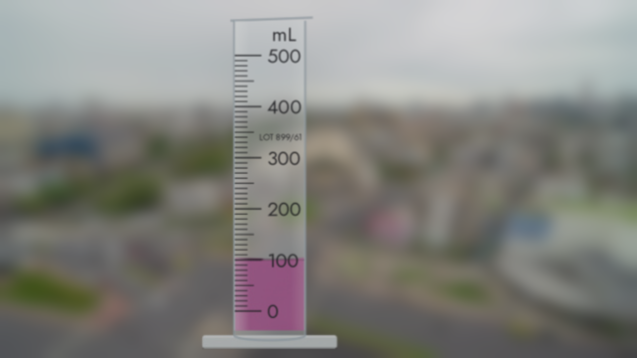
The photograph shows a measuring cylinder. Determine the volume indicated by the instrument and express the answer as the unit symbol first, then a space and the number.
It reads mL 100
